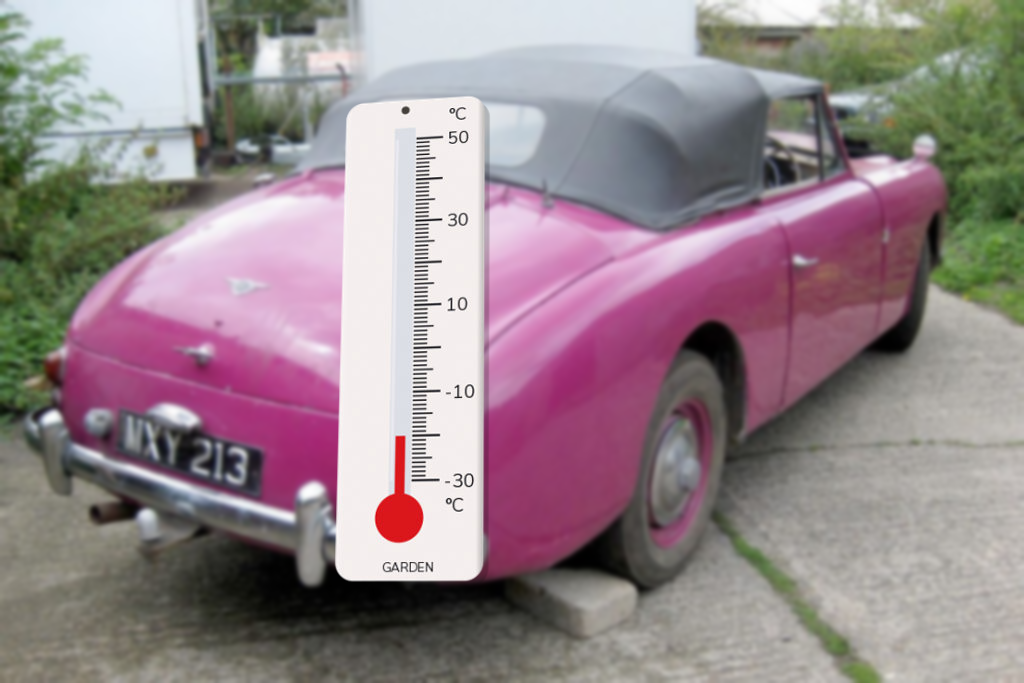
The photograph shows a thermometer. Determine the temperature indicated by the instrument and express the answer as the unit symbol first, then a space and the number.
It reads °C -20
